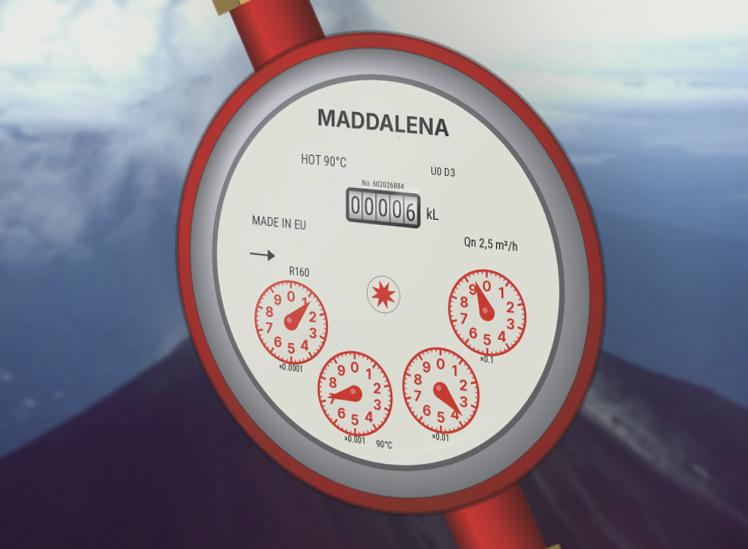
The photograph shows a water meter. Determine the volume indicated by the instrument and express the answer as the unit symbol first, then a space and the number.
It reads kL 5.9371
